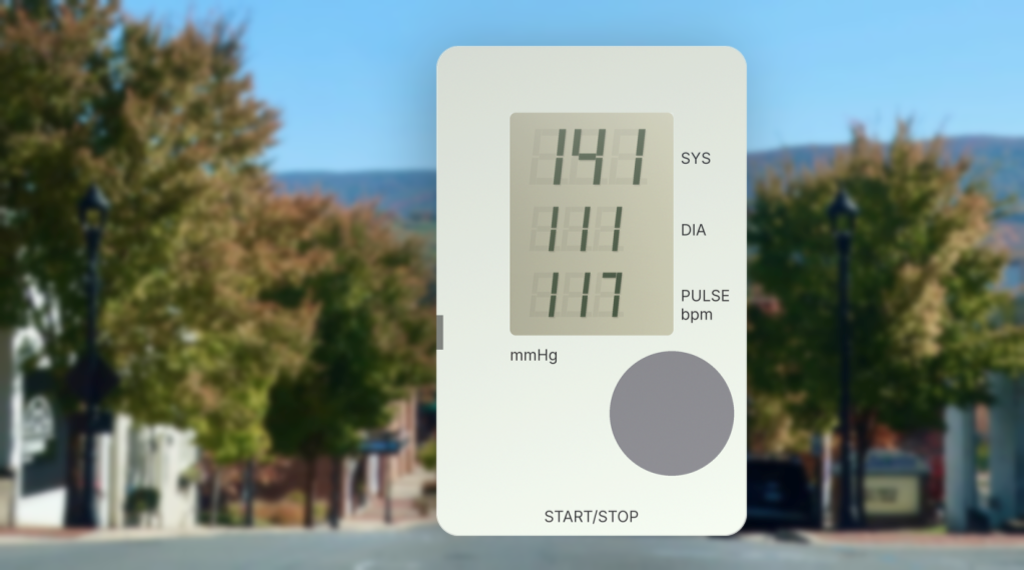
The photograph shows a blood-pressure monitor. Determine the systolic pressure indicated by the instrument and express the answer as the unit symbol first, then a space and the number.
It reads mmHg 141
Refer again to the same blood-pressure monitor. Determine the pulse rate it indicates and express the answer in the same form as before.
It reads bpm 117
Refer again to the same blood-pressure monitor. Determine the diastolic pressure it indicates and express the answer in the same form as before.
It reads mmHg 111
